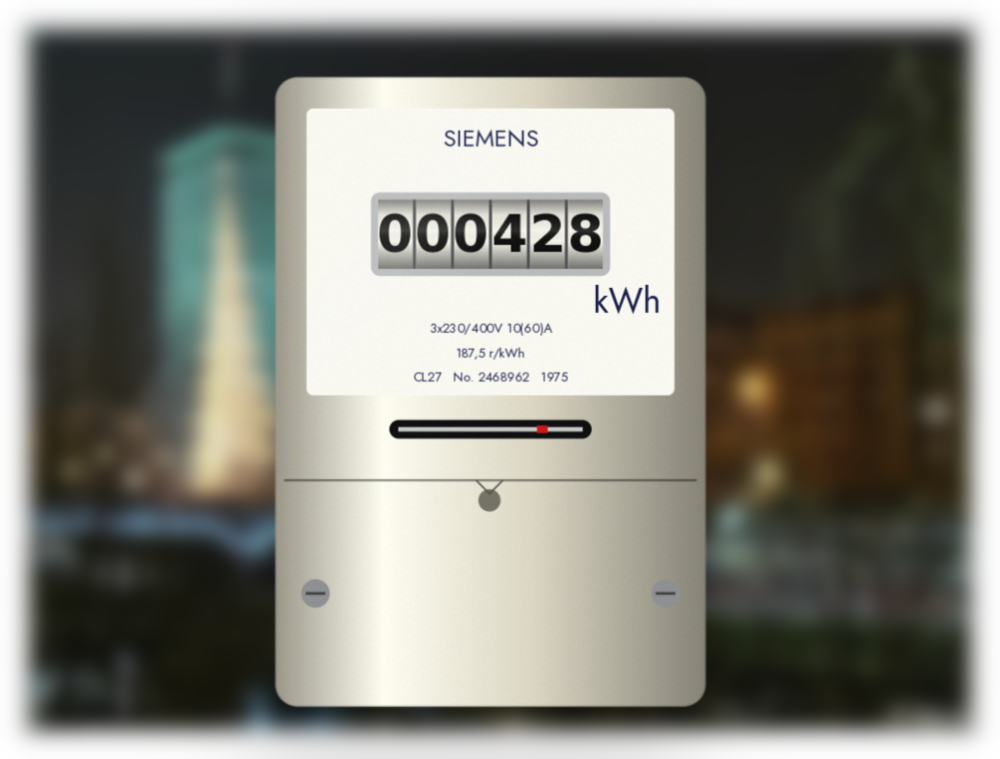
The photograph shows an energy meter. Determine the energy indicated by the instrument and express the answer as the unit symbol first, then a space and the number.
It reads kWh 428
